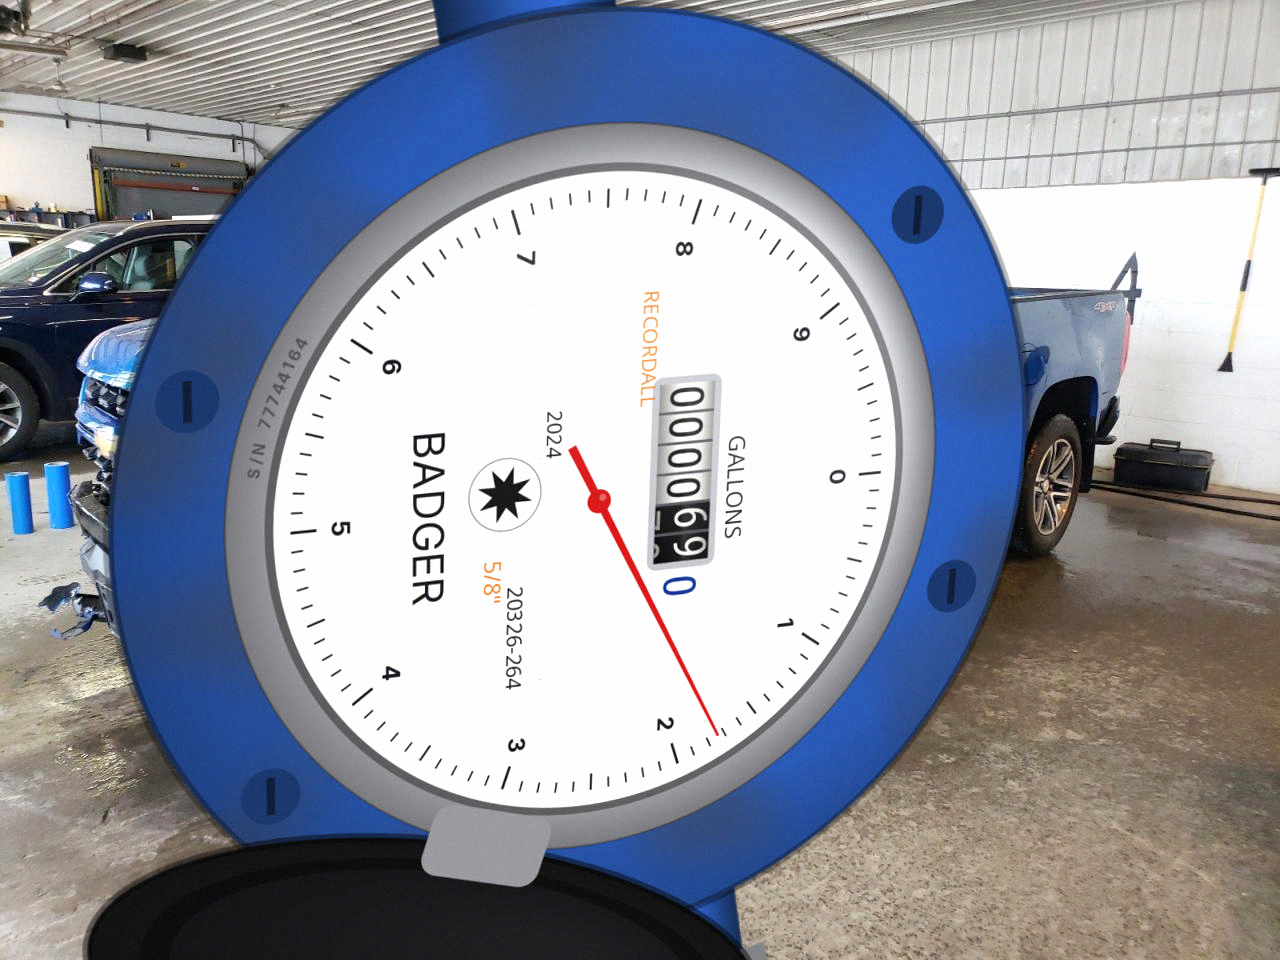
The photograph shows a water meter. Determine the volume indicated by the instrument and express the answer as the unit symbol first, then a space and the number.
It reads gal 691.7
